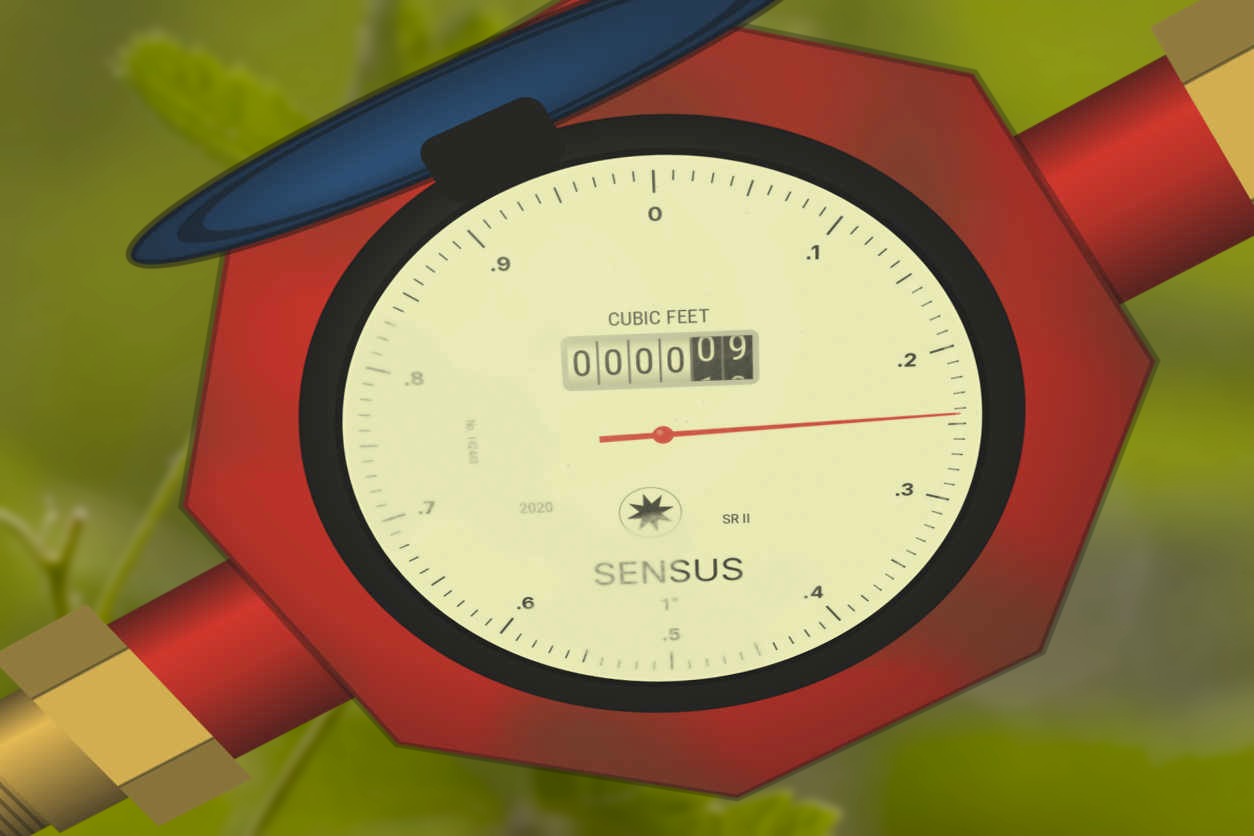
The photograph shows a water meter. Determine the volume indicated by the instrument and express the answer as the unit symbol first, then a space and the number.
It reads ft³ 9.24
